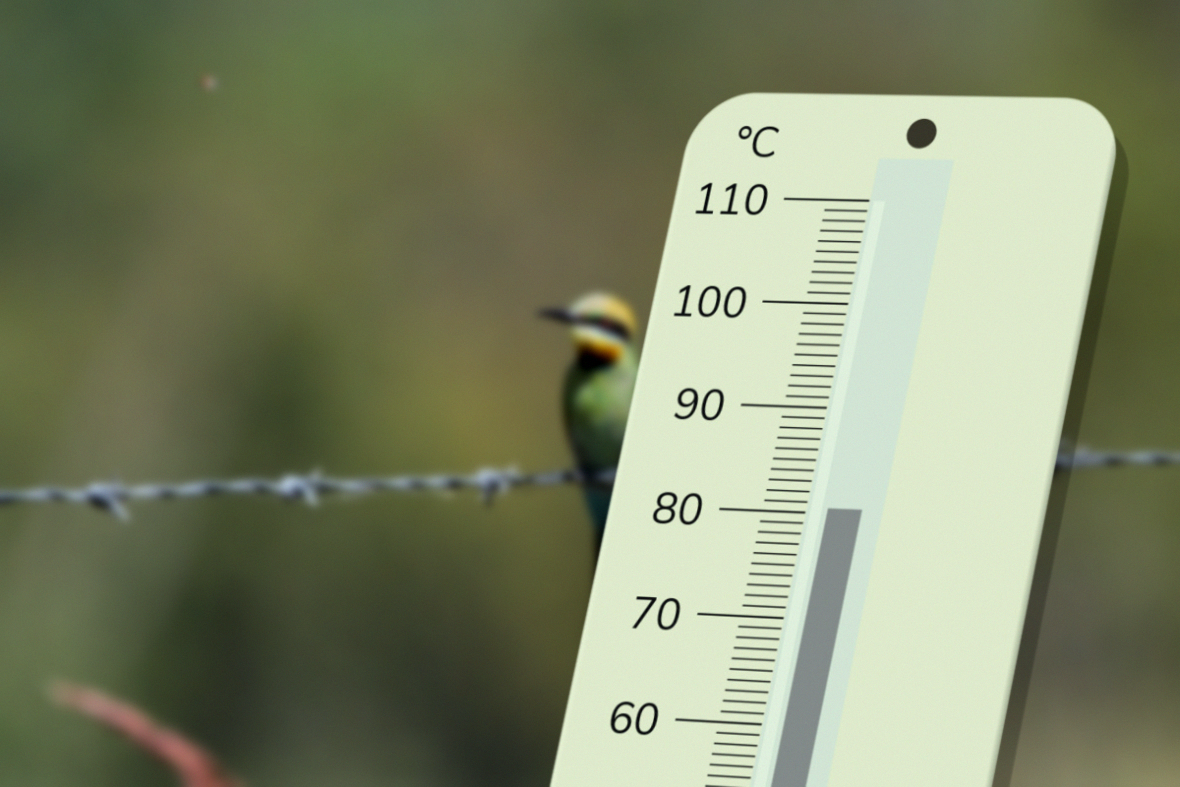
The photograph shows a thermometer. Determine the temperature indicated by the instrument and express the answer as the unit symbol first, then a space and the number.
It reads °C 80.5
